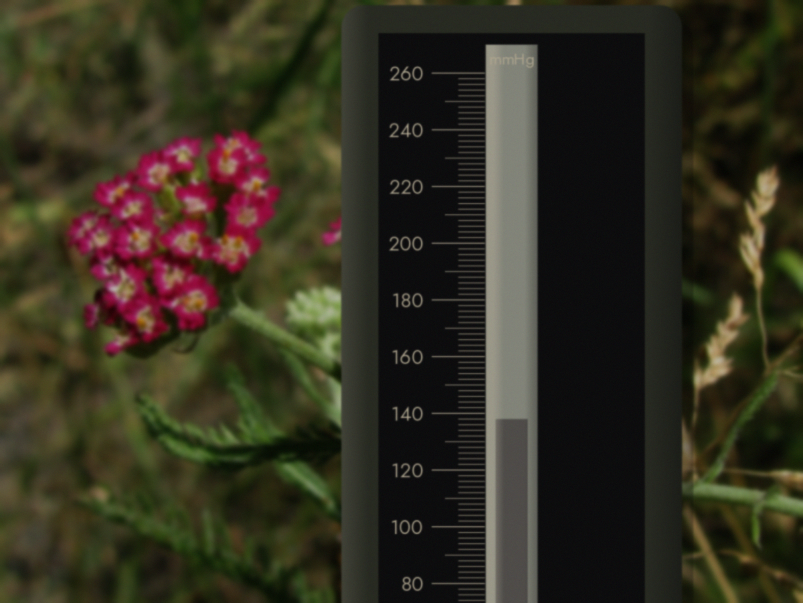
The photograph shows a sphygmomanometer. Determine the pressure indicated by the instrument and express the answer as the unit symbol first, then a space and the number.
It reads mmHg 138
